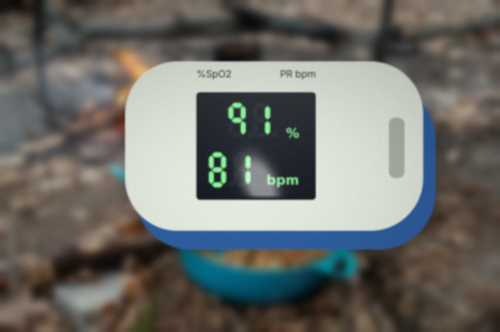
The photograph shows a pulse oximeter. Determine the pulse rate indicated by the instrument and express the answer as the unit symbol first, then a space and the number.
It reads bpm 81
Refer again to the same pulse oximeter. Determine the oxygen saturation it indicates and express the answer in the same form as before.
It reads % 91
